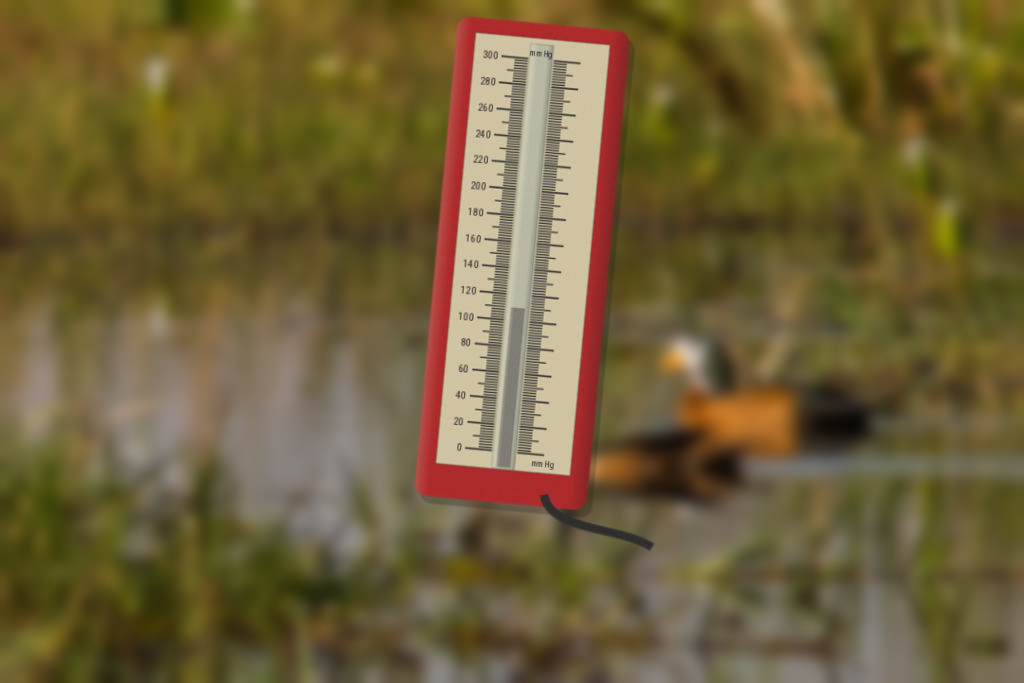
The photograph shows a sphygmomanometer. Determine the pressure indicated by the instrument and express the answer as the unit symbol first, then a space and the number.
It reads mmHg 110
